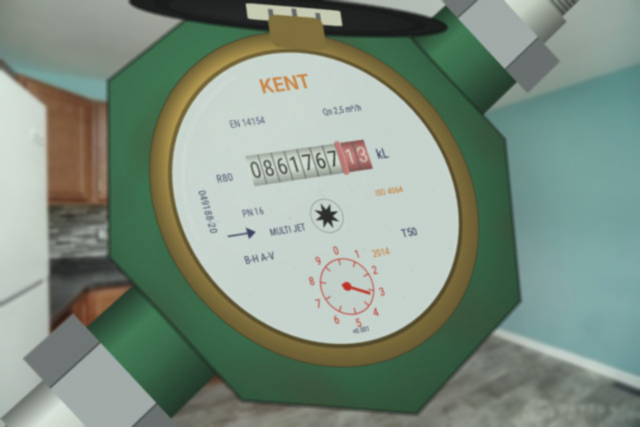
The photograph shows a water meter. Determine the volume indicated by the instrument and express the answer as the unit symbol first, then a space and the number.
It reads kL 861767.133
